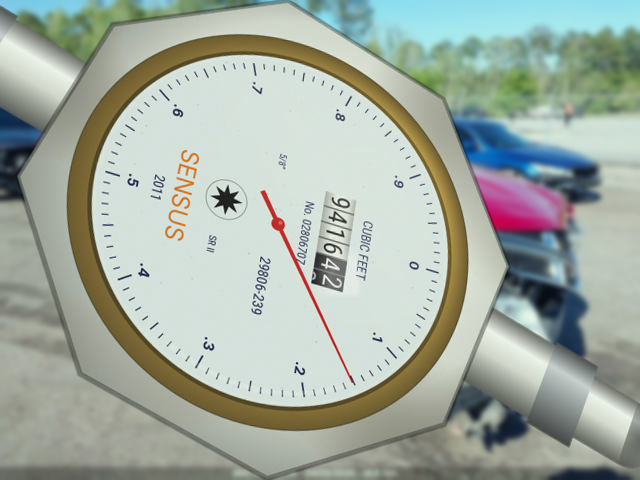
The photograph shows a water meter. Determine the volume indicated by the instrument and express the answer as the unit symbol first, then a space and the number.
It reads ft³ 941642.15
